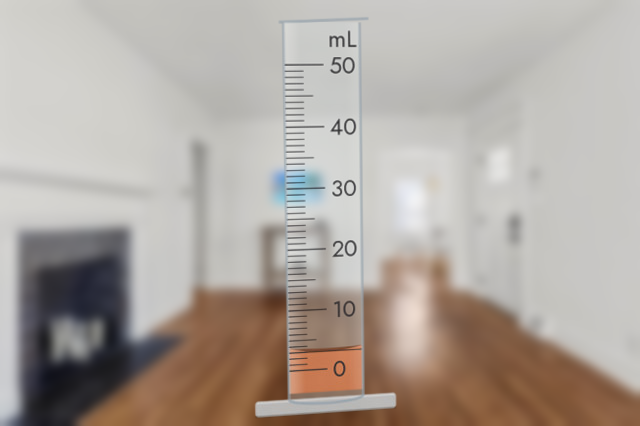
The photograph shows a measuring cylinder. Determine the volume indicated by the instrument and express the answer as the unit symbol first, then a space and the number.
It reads mL 3
